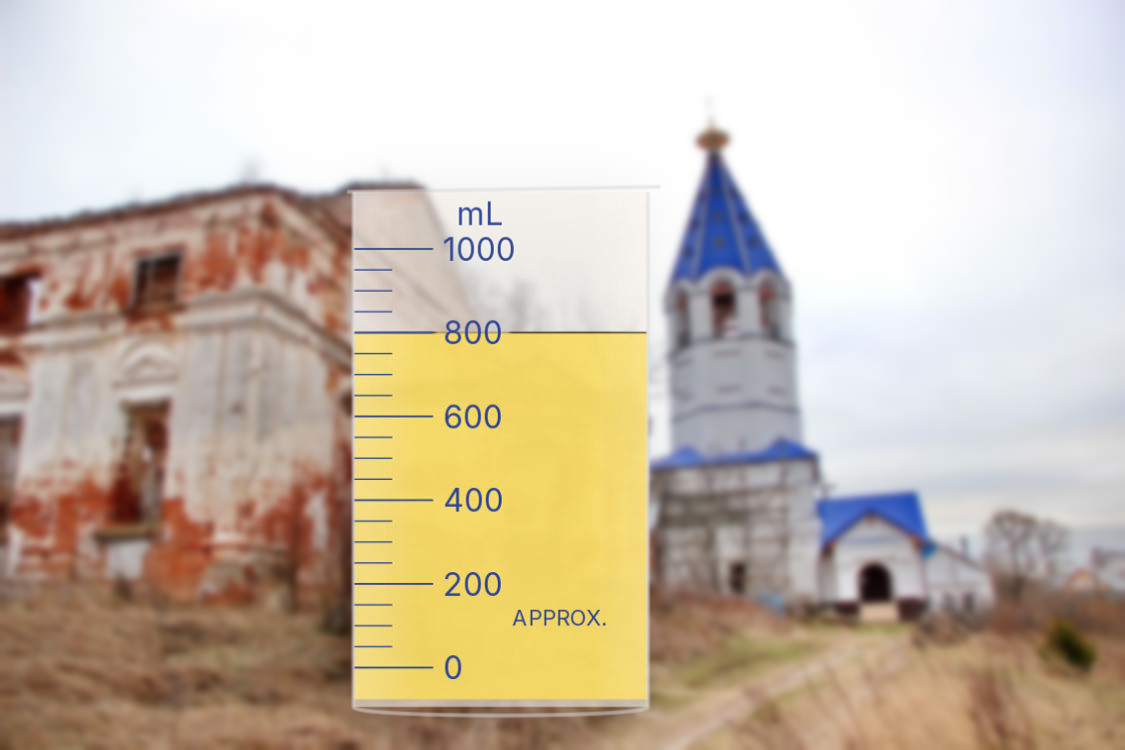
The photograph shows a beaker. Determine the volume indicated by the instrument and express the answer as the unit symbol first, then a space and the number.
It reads mL 800
